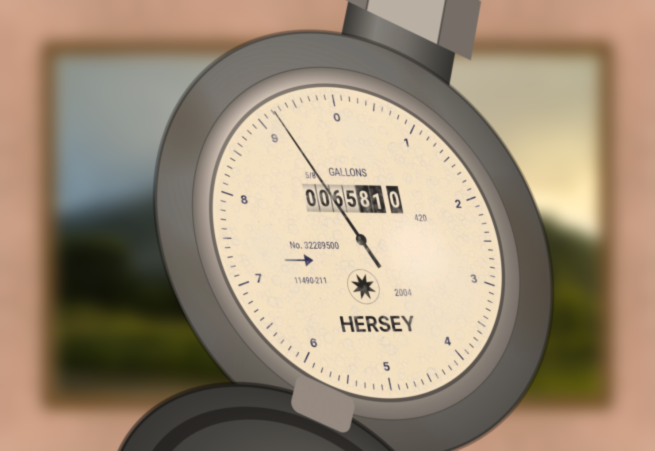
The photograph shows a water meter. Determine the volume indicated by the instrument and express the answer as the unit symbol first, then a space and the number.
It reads gal 65809.2
